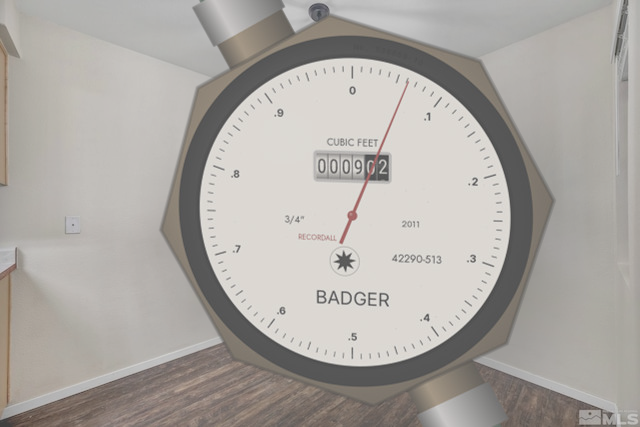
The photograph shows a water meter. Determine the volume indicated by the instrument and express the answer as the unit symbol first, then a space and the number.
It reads ft³ 902.06
